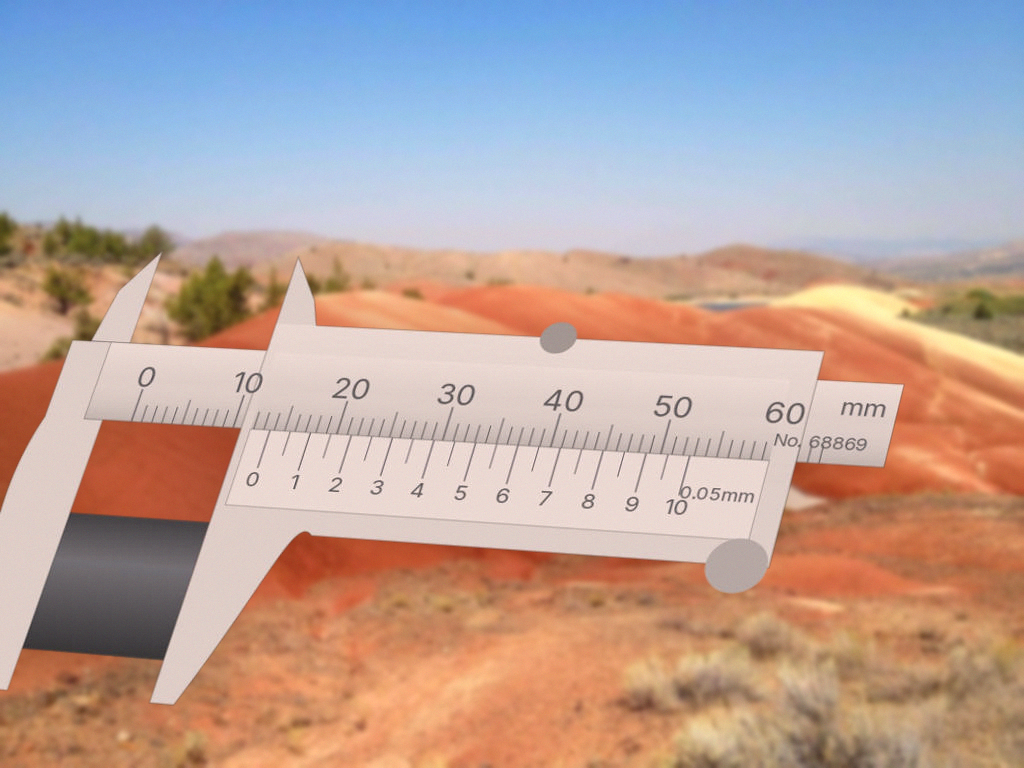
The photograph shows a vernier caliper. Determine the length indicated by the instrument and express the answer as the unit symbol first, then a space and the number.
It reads mm 13.6
